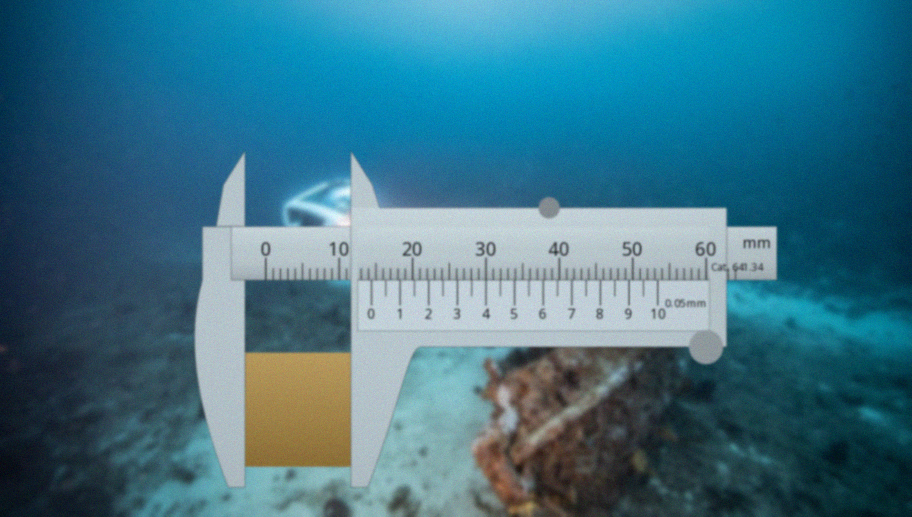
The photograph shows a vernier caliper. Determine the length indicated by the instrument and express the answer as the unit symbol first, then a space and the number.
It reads mm 14.4
